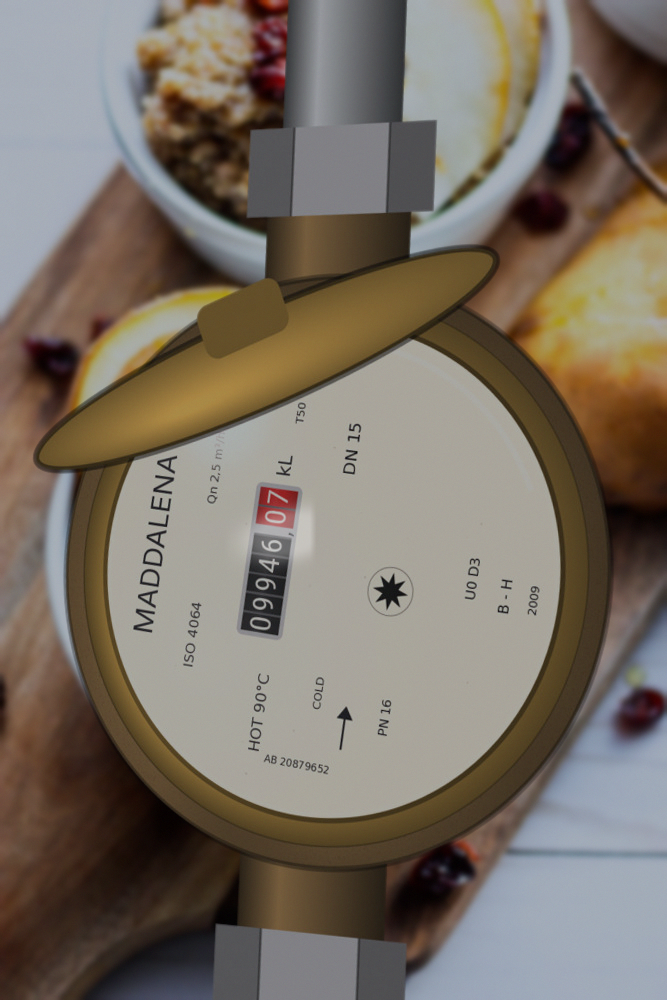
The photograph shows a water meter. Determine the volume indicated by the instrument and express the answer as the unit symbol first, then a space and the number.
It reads kL 9946.07
